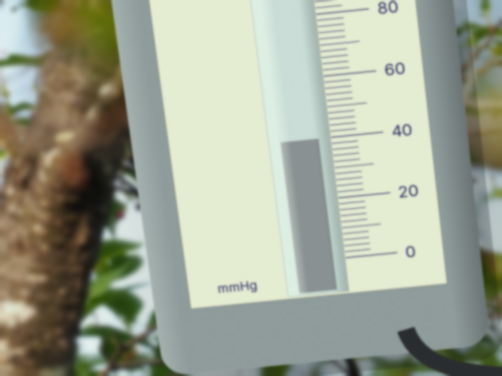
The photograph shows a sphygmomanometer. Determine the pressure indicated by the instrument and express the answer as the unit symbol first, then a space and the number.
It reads mmHg 40
